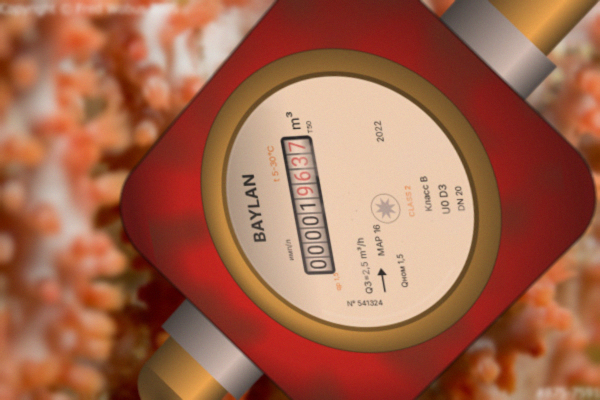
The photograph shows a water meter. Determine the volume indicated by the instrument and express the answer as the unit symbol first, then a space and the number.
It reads m³ 1.9637
